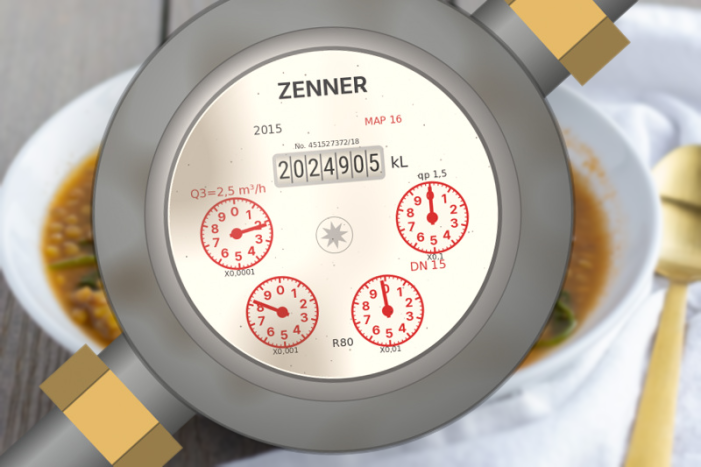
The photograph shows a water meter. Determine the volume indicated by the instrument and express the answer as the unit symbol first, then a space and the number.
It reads kL 2024904.9982
